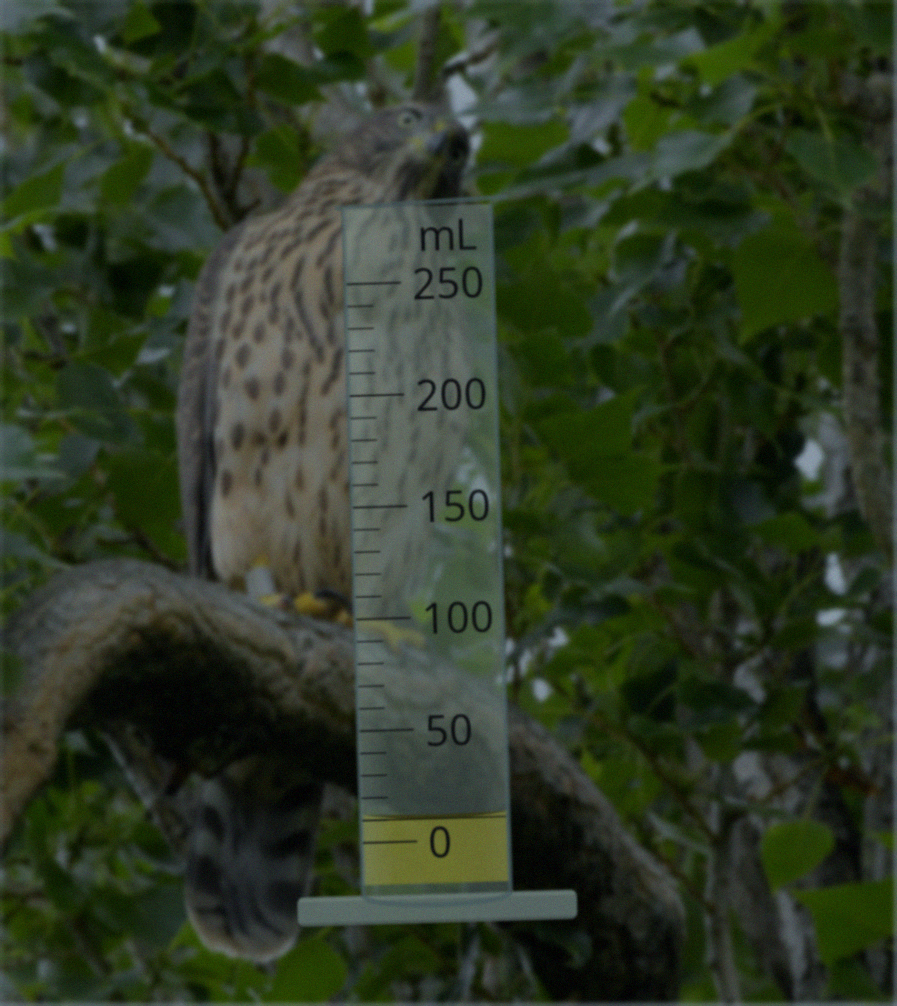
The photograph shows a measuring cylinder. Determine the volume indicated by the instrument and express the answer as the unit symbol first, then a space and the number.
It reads mL 10
